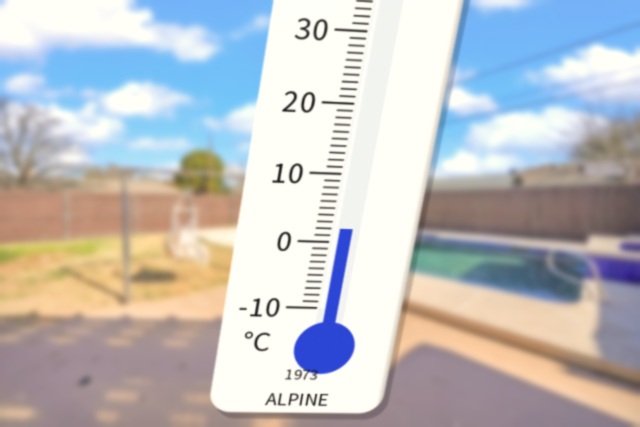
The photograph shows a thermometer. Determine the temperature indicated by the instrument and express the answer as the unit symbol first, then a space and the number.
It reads °C 2
